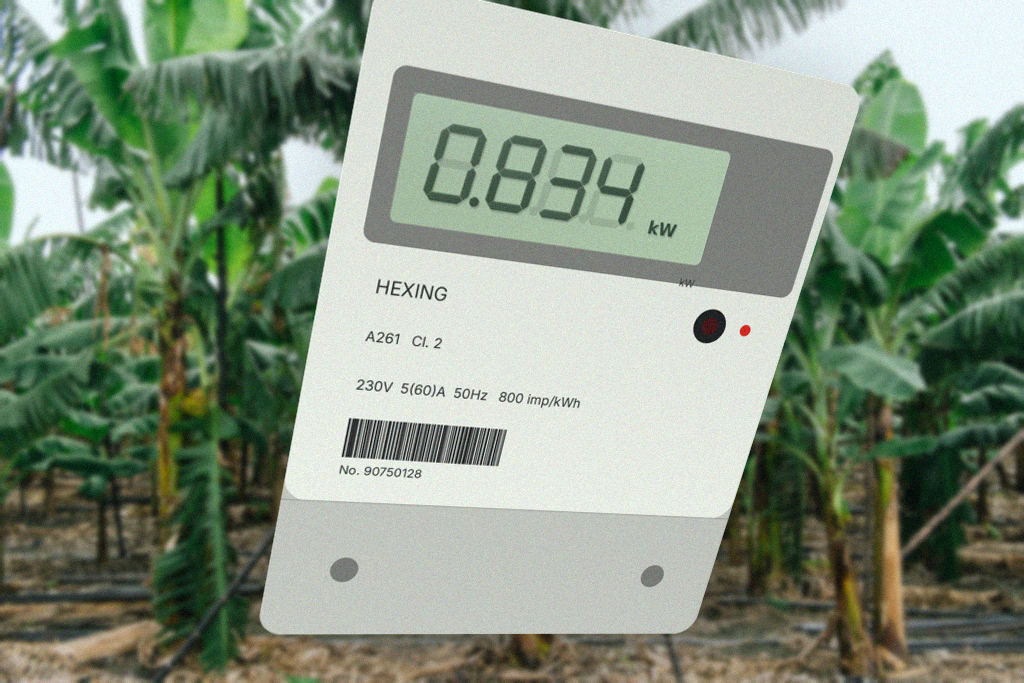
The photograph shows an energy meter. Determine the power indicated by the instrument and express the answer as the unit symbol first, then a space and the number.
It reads kW 0.834
